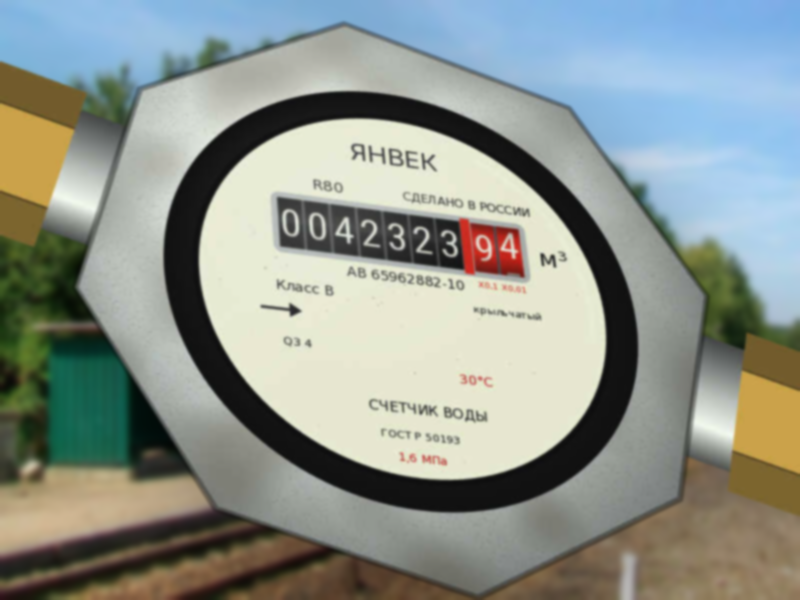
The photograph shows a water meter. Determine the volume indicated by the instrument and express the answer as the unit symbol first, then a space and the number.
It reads m³ 42323.94
